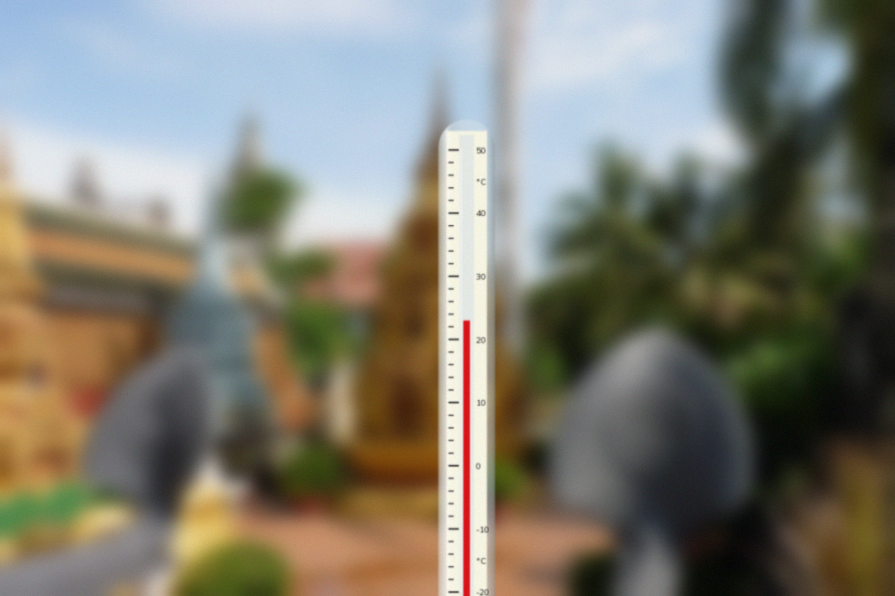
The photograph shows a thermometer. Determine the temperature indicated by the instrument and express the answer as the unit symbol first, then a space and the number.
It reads °C 23
